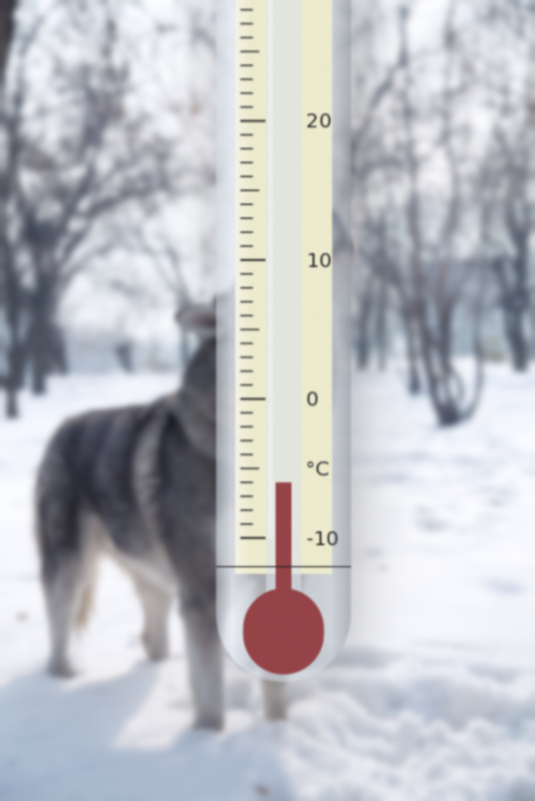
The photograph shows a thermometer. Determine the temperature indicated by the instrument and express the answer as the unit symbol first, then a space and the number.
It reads °C -6
